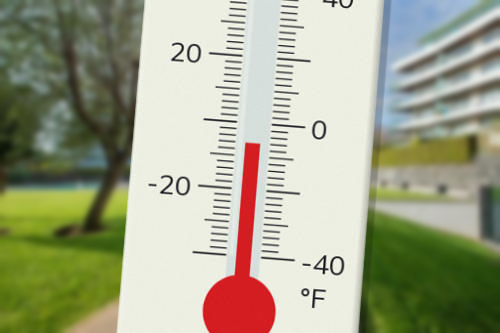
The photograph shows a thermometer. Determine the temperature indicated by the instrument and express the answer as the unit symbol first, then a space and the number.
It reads °F -6
